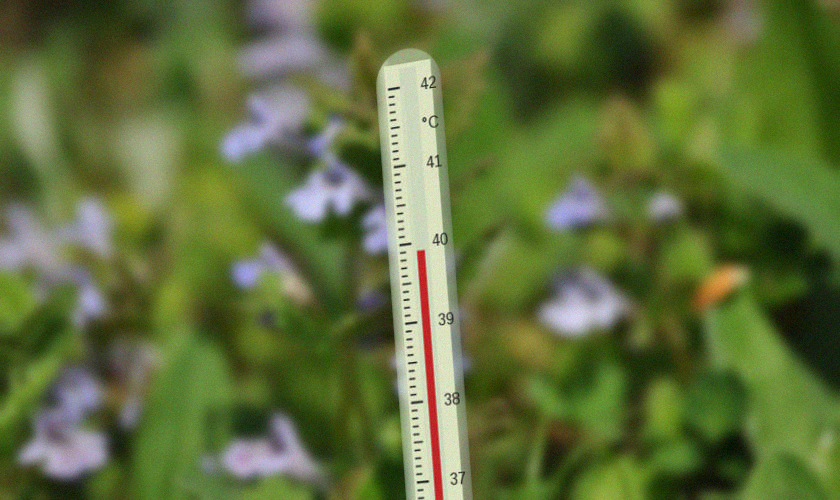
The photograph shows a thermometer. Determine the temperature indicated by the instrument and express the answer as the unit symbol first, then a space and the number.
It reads °C 39.9
